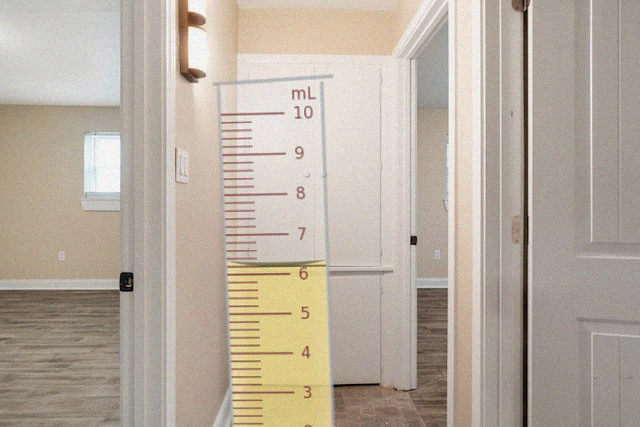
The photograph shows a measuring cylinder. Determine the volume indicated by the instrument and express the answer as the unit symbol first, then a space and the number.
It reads mL 6.2
